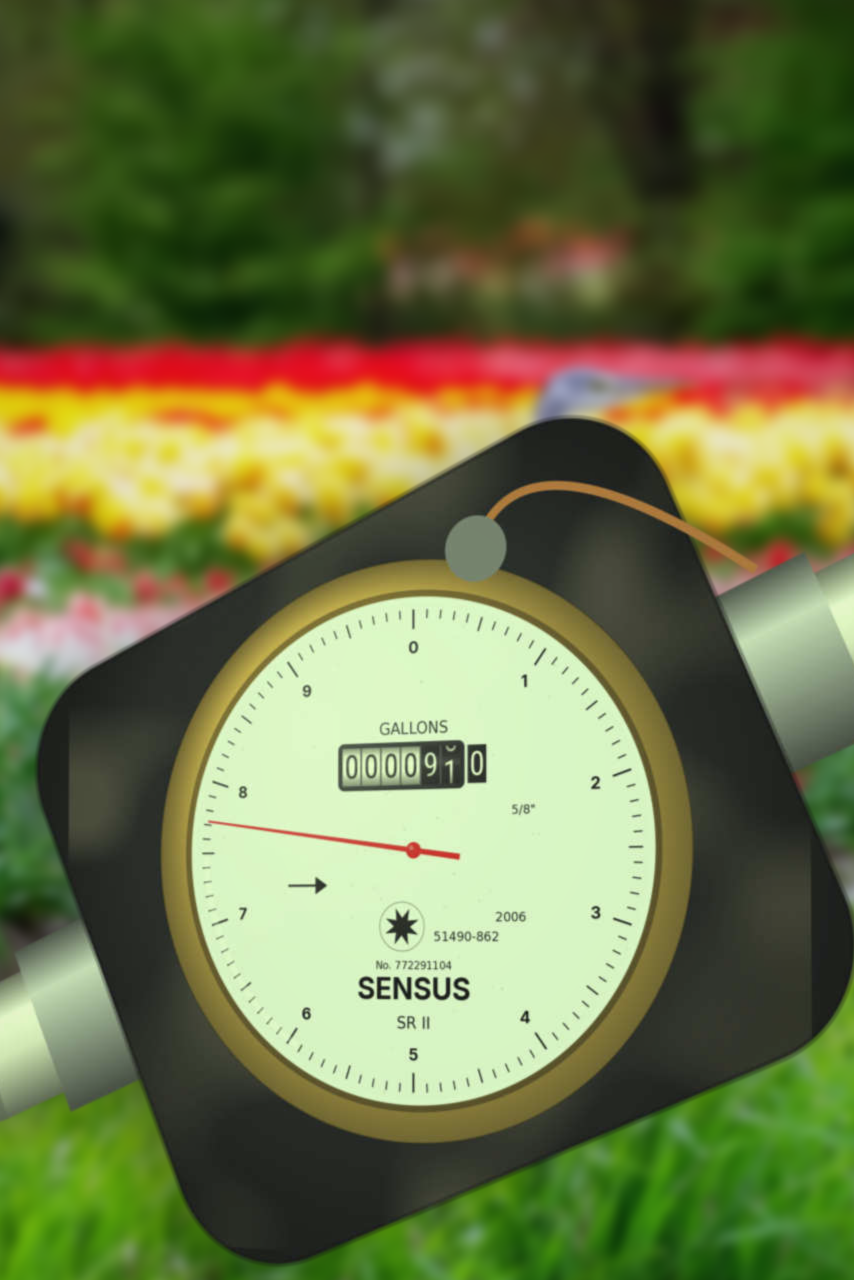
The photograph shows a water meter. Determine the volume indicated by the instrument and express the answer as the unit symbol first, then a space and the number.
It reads gal 907.7
